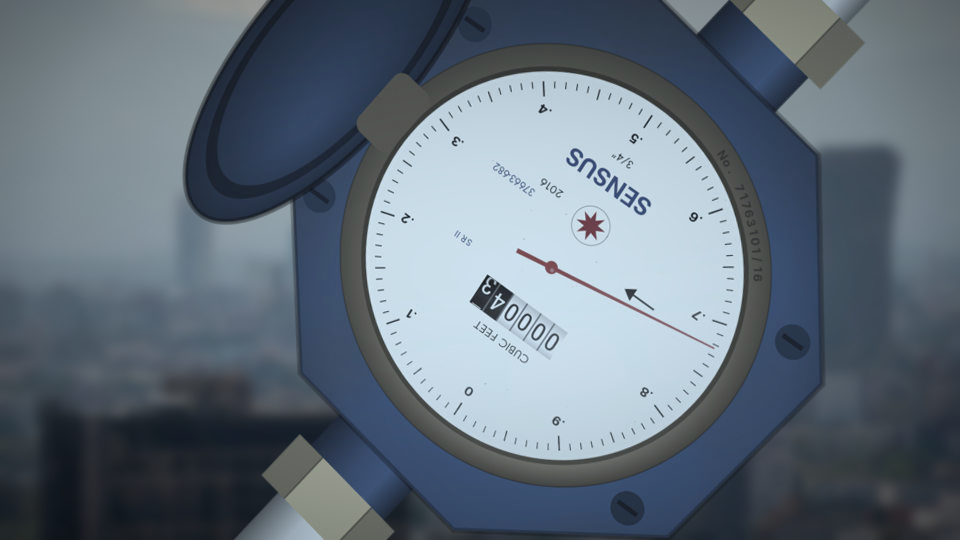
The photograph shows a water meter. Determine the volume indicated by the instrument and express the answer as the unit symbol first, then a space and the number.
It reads ft³ 42.72
